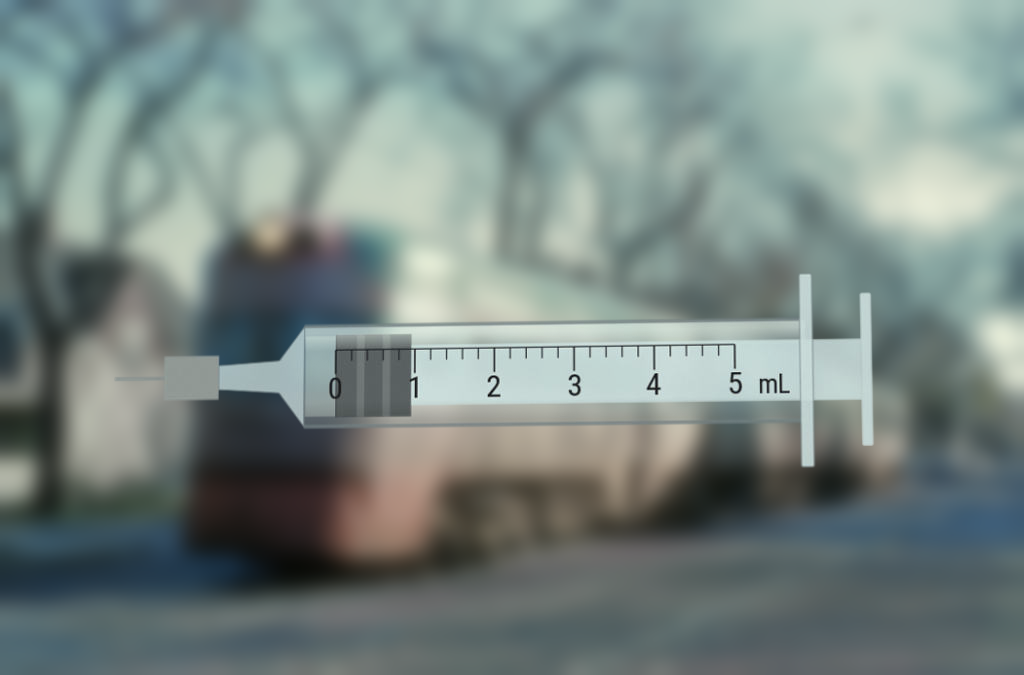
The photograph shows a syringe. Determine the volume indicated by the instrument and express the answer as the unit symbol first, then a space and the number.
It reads mL 0
